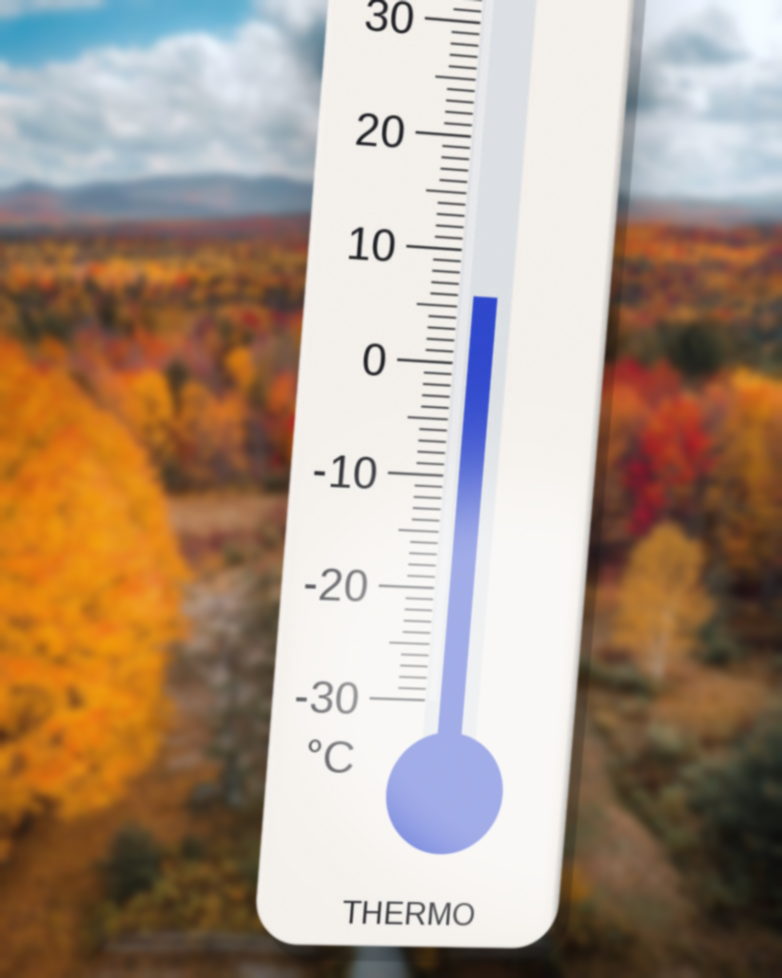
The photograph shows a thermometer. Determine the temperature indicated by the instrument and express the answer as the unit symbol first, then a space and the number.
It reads °C 6
